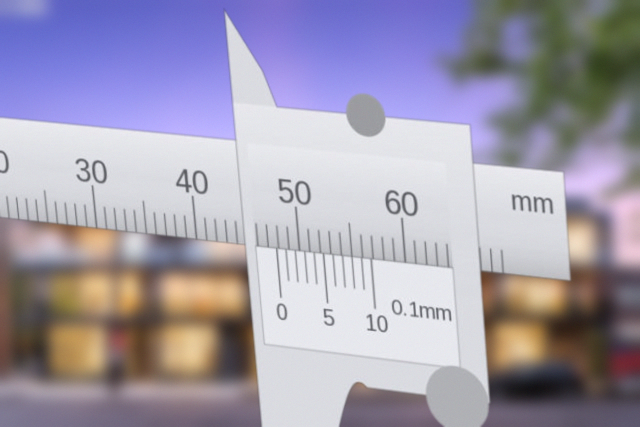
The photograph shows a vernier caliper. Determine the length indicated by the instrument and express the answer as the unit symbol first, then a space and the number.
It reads mm 47.8
